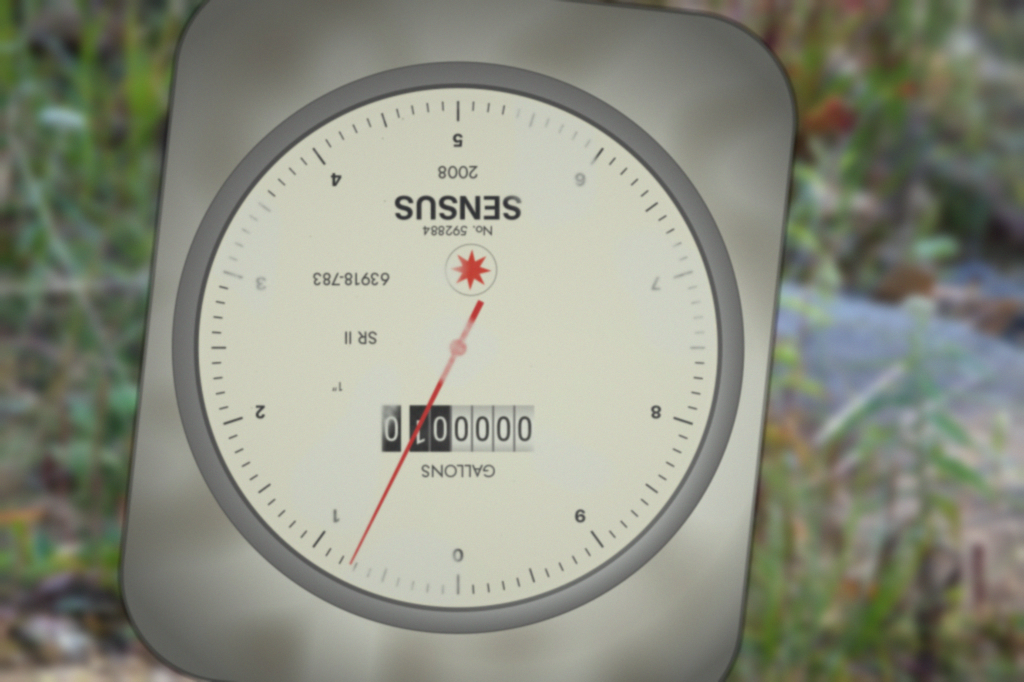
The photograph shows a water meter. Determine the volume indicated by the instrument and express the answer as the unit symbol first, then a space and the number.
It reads gal 10.7
